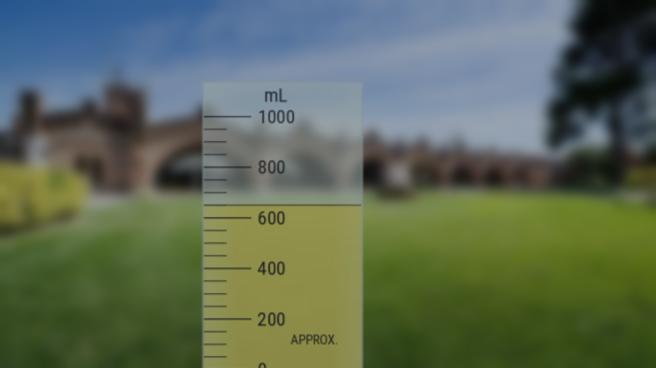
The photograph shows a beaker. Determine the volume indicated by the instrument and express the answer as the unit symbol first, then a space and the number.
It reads mL 650
